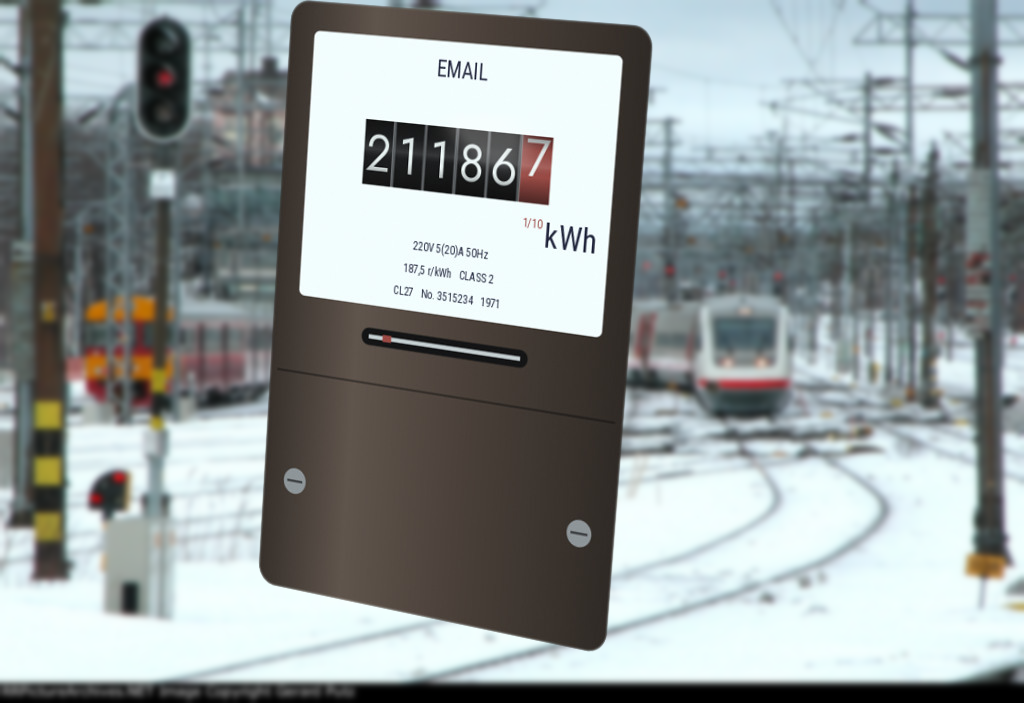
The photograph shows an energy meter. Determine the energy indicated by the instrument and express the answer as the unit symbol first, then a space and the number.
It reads kWh 21186.7
